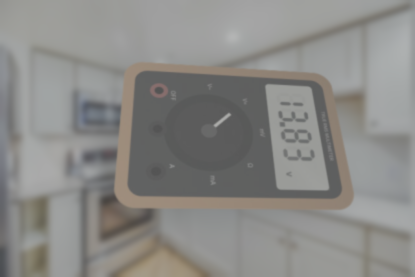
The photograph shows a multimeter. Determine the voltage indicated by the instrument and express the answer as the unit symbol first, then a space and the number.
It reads V 13.83
